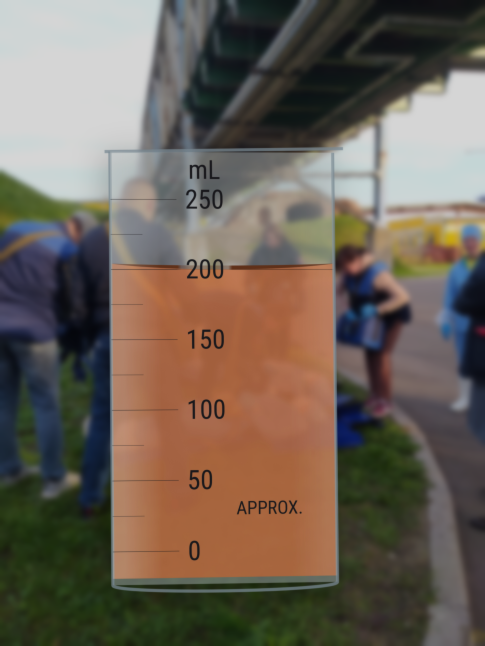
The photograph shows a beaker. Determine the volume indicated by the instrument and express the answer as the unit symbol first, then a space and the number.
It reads mL 200
